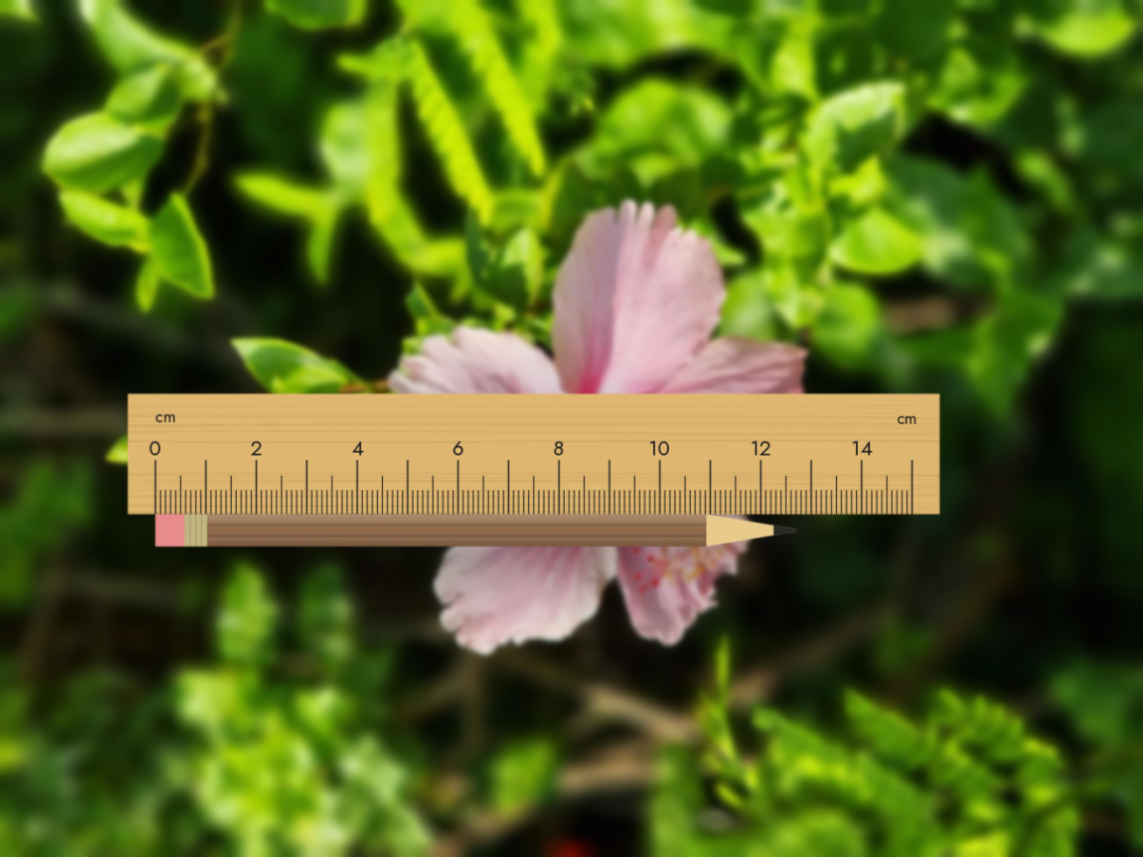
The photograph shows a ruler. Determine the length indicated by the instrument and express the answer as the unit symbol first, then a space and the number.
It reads cm 12.7
